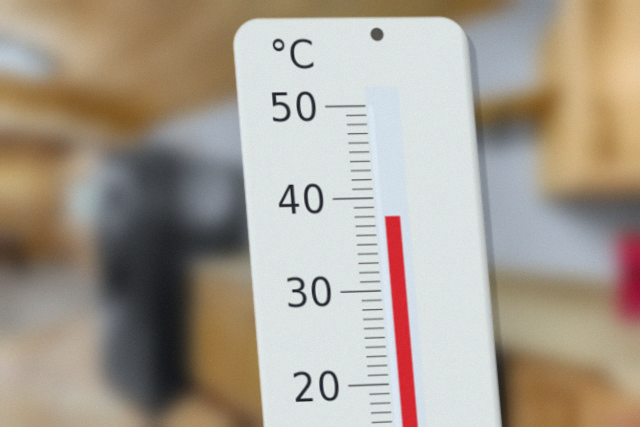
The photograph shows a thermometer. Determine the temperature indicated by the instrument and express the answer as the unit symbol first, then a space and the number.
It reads °C 38
